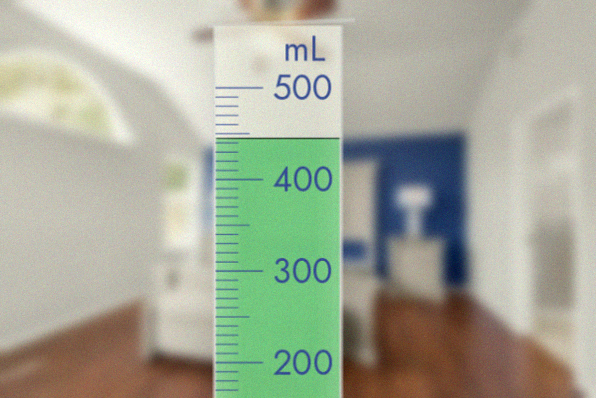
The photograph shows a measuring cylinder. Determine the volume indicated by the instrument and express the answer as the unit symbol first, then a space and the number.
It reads mL 445
